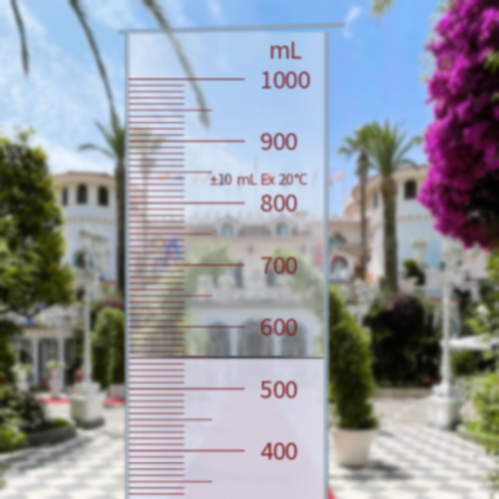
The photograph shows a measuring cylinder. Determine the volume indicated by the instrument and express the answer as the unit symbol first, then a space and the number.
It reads mL 550
